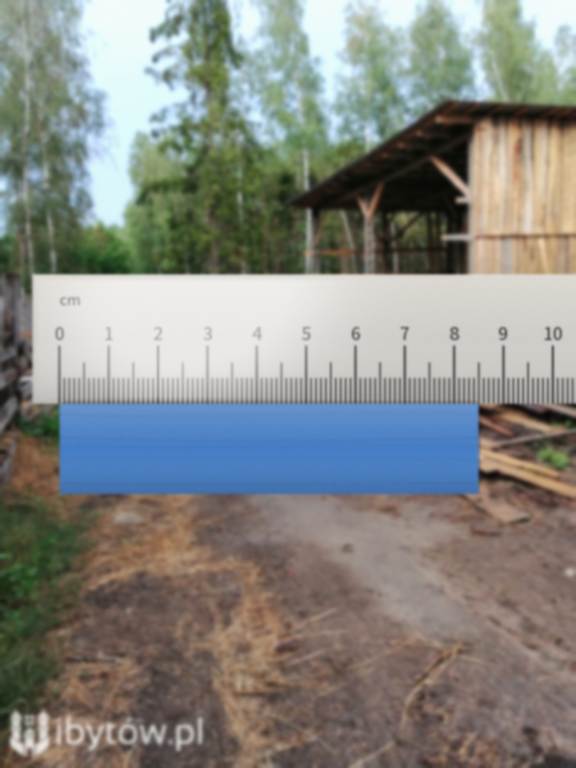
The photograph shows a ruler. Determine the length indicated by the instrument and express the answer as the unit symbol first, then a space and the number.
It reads cm 8.5
